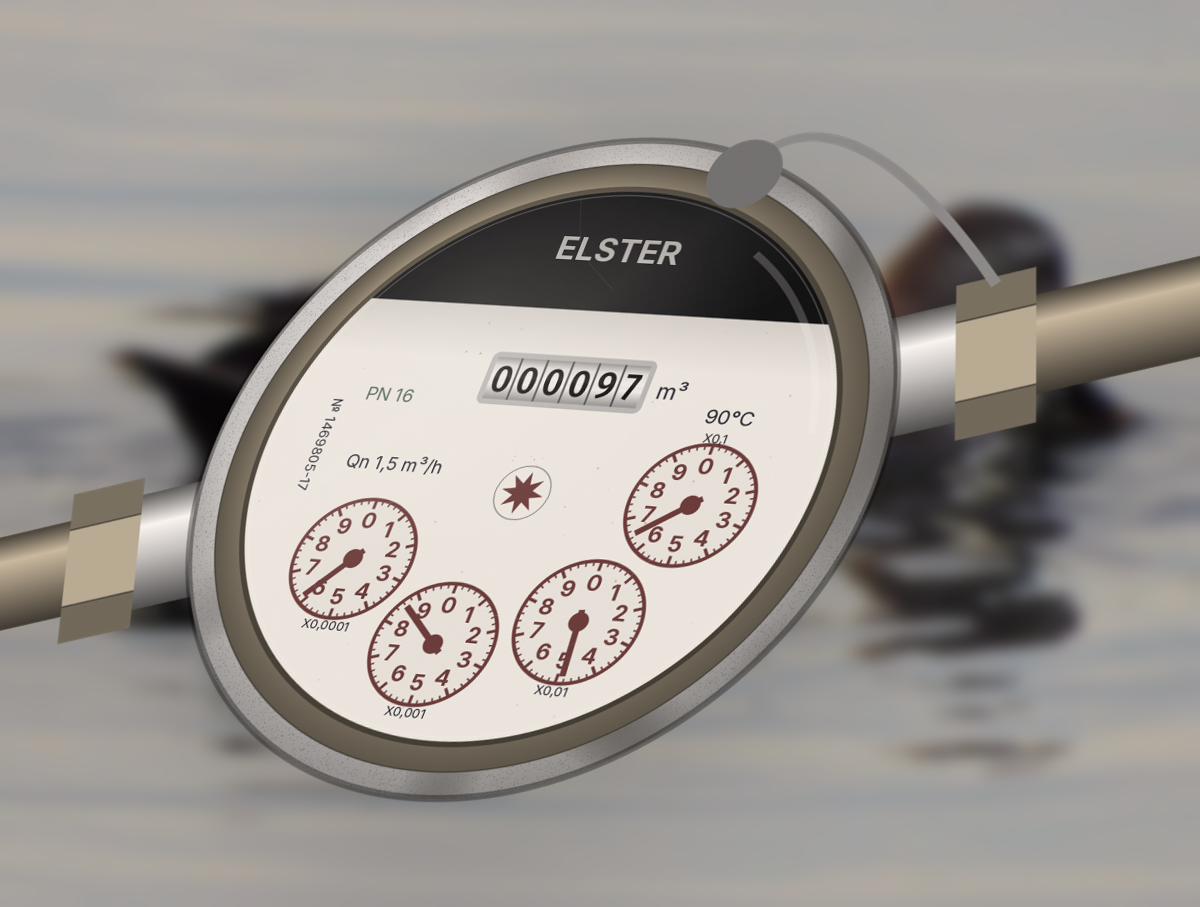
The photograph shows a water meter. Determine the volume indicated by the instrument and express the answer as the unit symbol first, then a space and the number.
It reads m³ 97.6486
